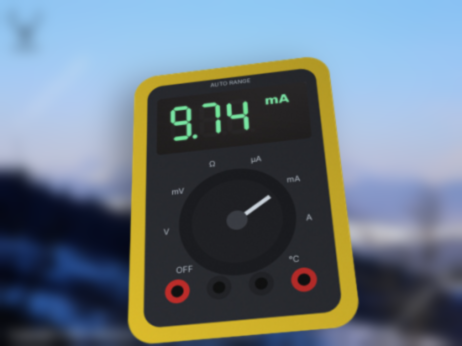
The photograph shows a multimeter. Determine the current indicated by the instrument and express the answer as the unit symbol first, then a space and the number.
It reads mA 9.74
